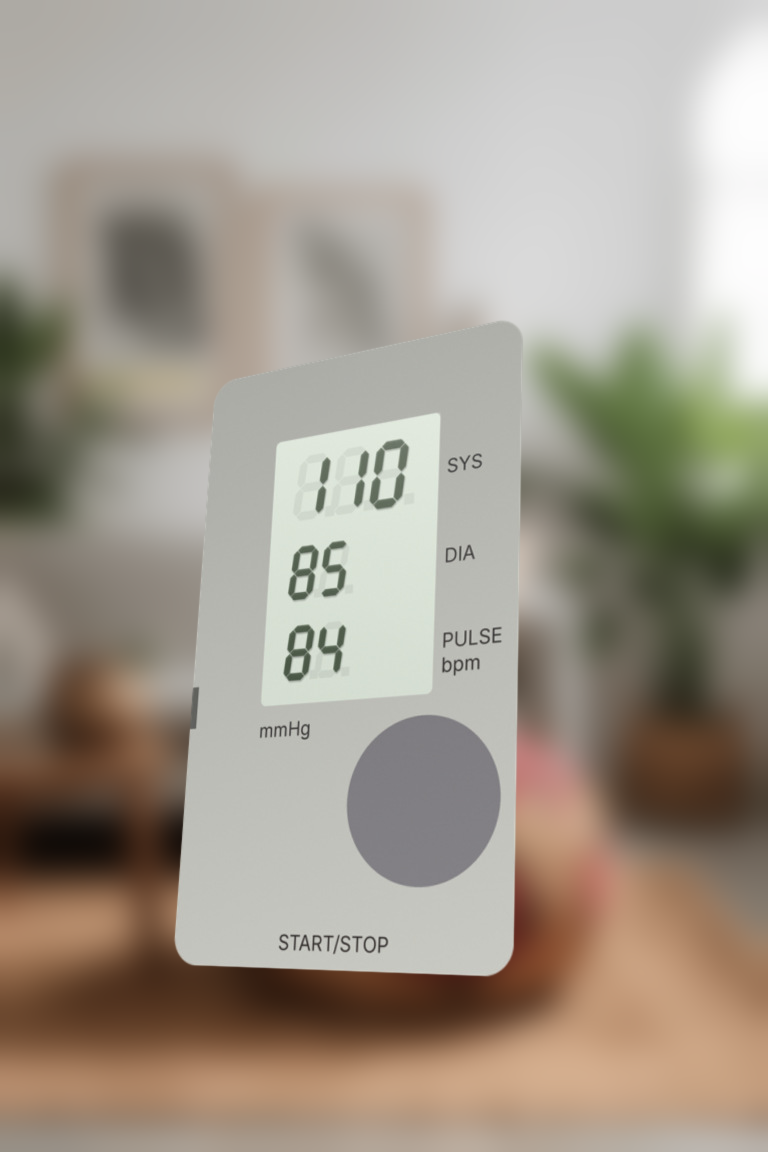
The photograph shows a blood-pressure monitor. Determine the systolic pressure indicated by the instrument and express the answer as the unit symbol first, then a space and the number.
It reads mmHg 110
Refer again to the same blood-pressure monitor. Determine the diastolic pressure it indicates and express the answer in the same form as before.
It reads mmHg 85
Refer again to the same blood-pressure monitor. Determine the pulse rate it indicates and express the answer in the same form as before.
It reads bpm 84
